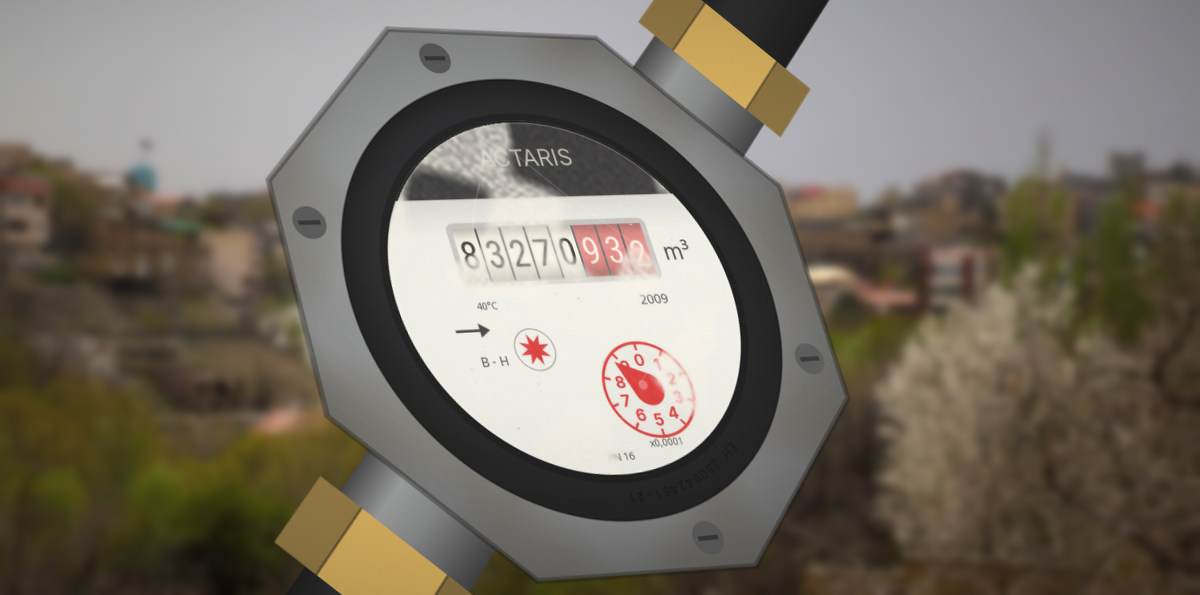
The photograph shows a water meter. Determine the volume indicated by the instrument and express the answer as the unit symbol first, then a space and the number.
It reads m³ 83270.9318
